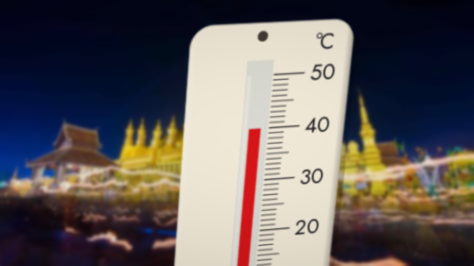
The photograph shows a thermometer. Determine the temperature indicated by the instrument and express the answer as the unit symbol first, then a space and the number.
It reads °C 40
